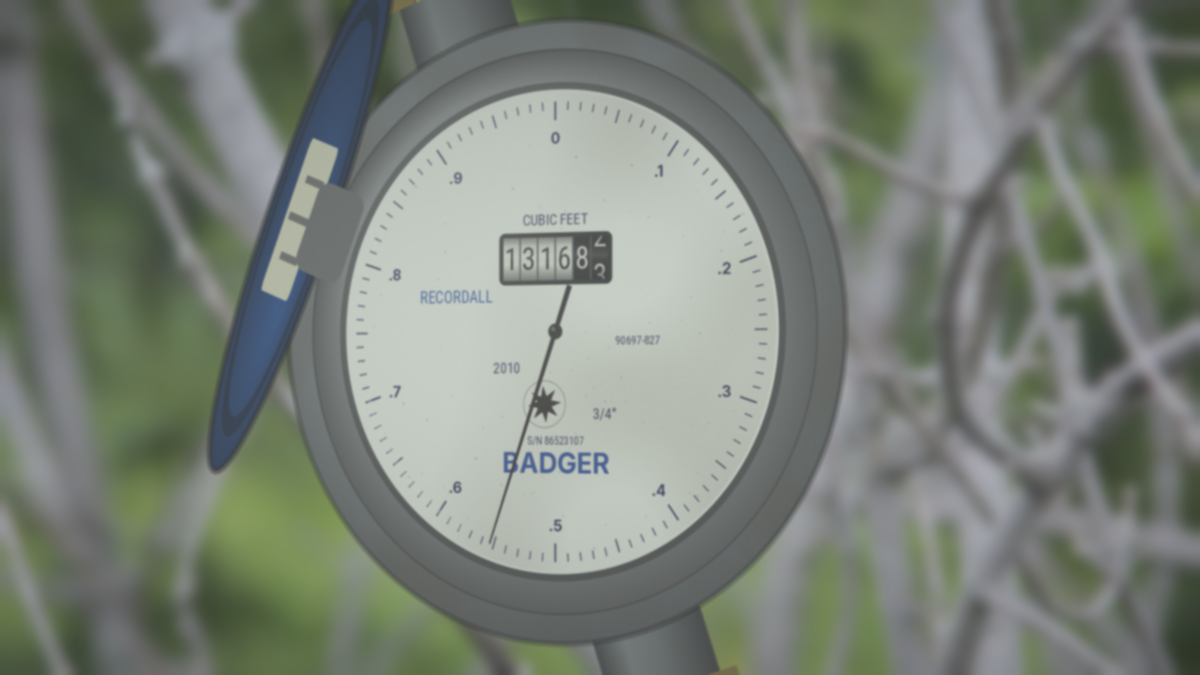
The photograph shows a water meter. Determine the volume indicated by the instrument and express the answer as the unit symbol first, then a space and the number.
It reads ft³ 131682.55
